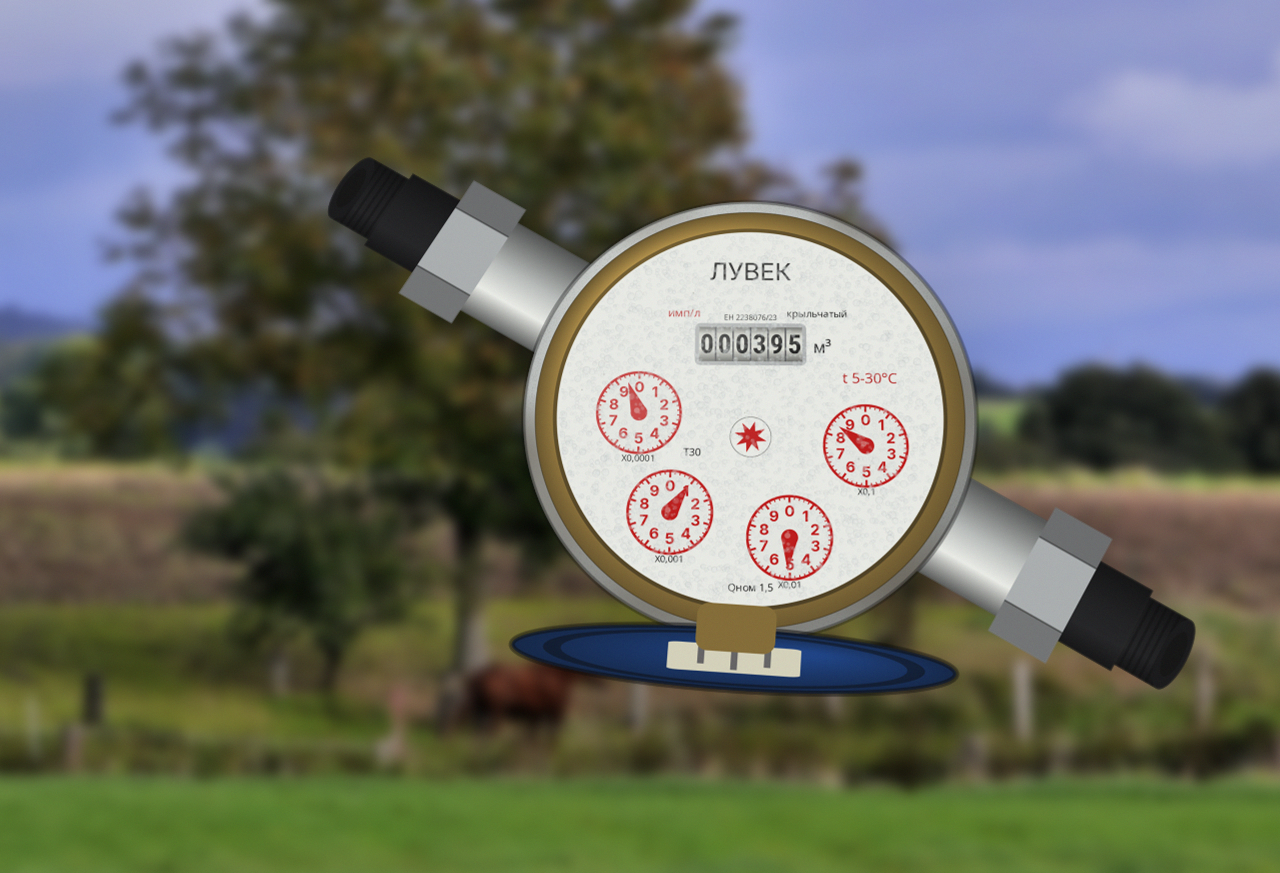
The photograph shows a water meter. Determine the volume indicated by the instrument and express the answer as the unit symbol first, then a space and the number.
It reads m³ 395.8509
